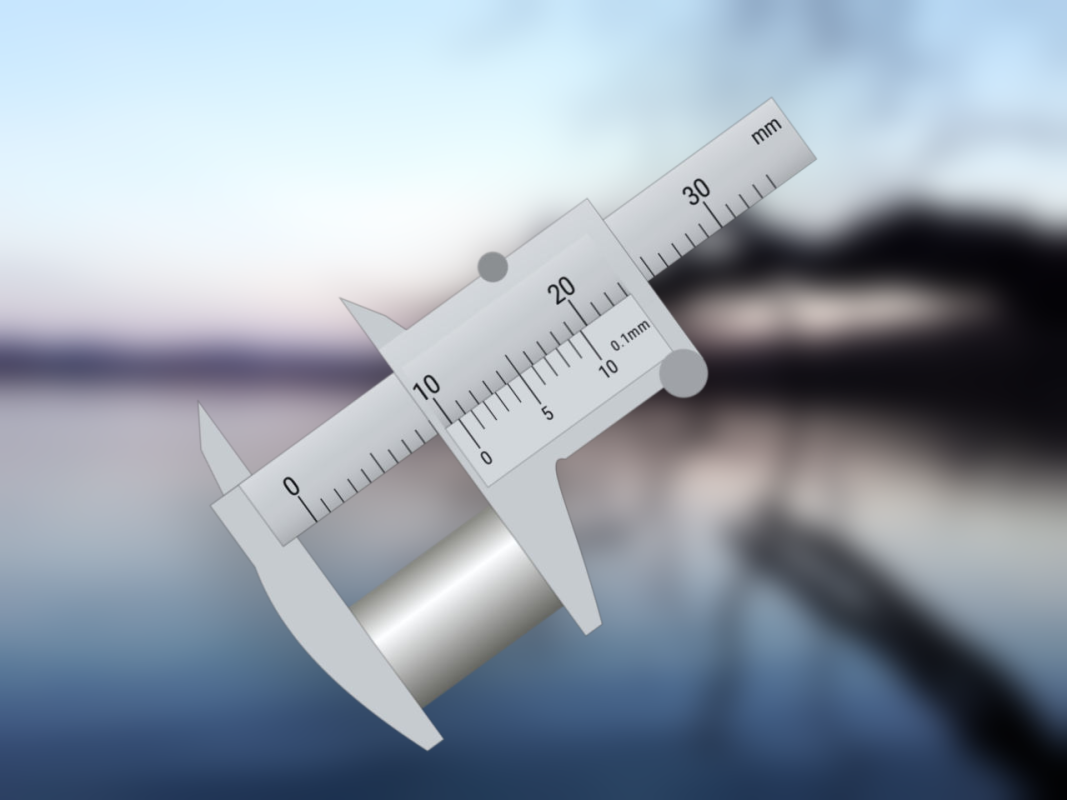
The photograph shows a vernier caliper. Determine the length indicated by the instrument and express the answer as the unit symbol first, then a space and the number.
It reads mm 10.5
